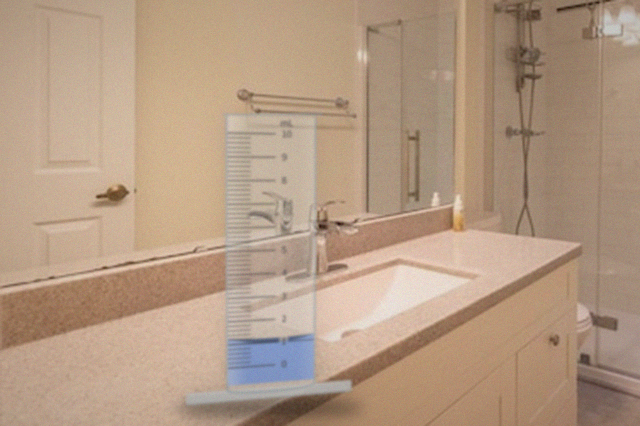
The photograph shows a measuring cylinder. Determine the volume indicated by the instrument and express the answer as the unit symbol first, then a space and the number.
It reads mL 1
